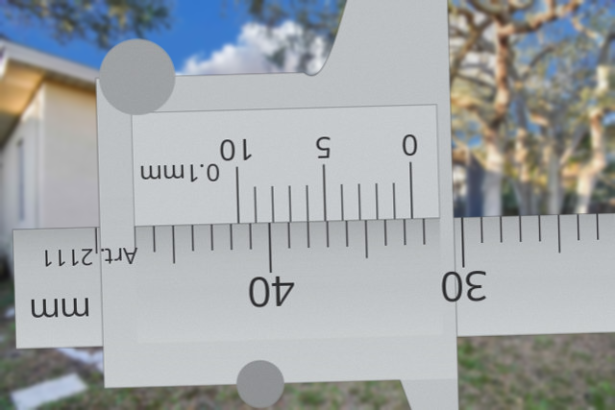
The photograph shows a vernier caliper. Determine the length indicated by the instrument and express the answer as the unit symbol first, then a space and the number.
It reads mm 32.6
